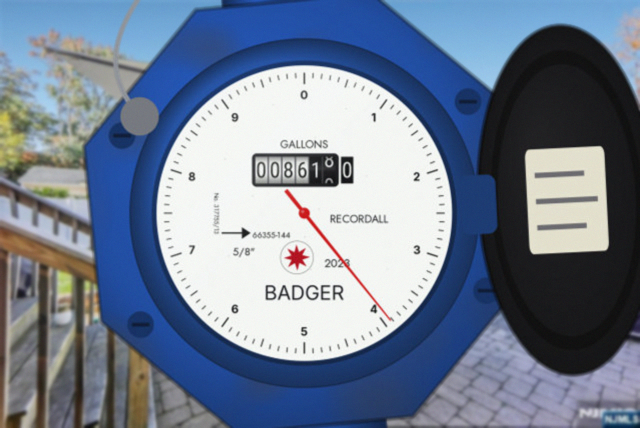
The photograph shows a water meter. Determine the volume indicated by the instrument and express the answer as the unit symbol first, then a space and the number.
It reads gal 86183.9
